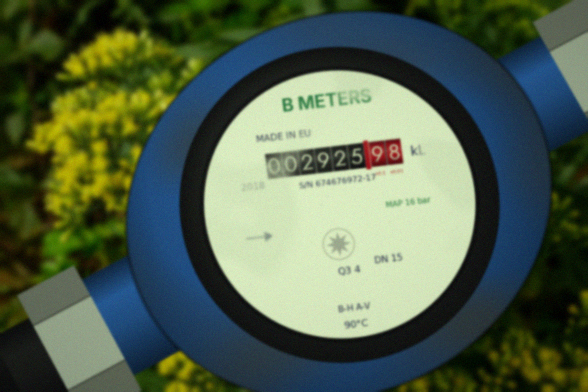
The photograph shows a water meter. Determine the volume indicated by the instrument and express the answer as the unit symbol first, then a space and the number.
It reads kL 2925.98
